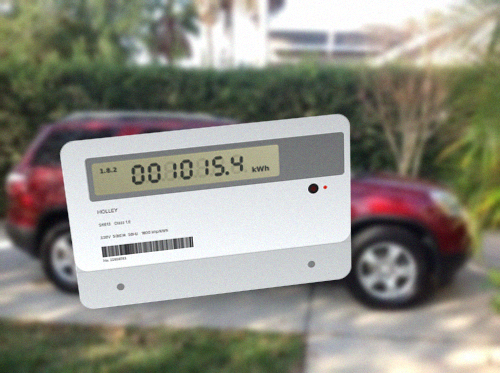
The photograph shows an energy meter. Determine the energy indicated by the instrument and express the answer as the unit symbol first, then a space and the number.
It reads kWh 1015.4
